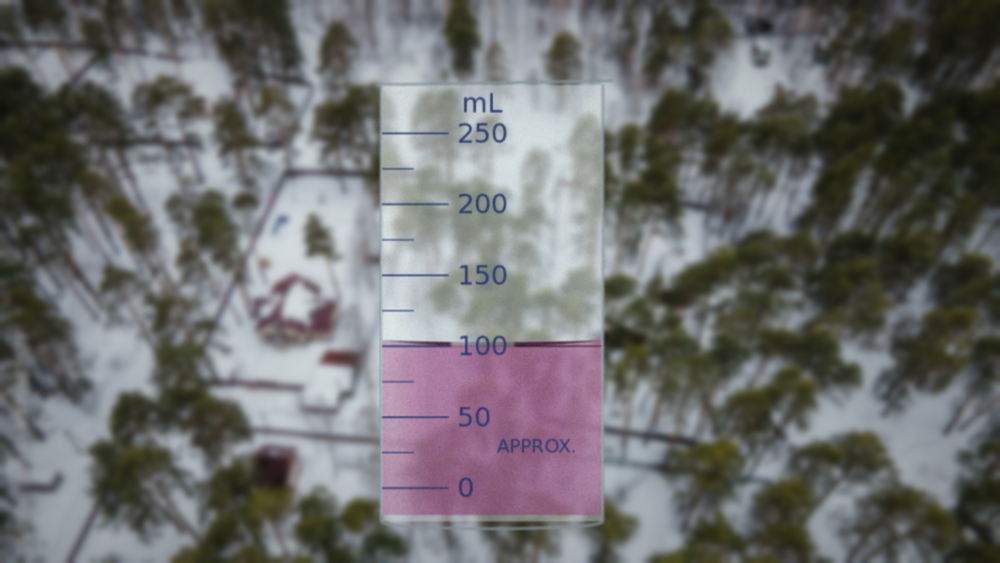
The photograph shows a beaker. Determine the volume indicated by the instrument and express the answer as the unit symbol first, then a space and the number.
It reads mL 100
